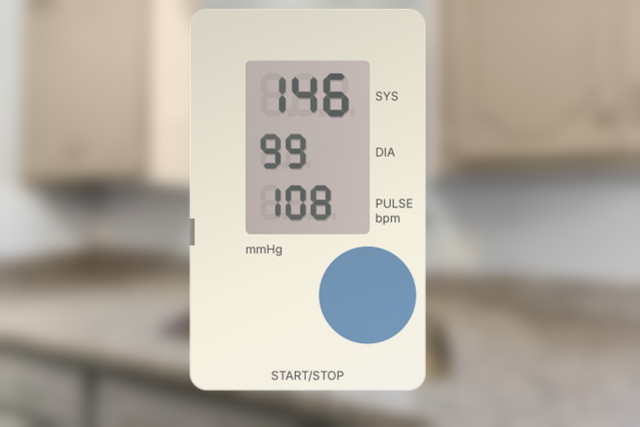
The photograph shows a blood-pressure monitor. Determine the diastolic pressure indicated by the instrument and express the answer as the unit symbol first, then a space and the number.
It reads mmHg 99
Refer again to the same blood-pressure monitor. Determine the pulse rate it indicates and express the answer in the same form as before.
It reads bpm 108
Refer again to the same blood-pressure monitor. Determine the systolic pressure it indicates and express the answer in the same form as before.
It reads mmHg 146
